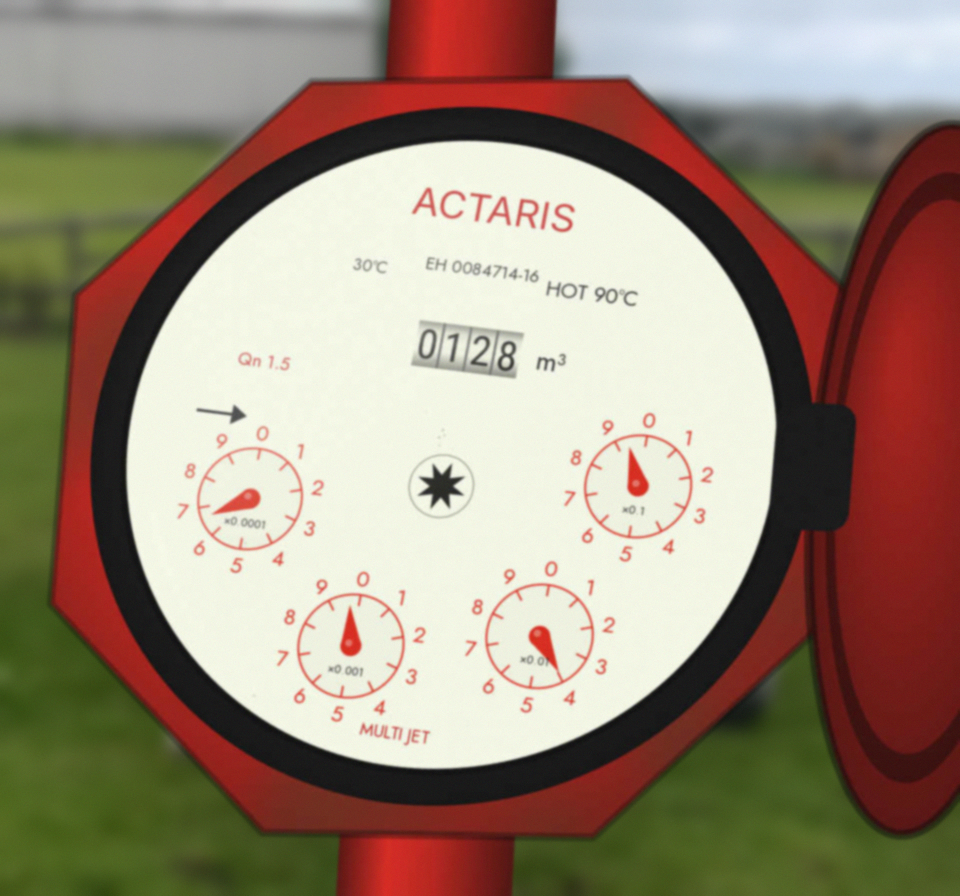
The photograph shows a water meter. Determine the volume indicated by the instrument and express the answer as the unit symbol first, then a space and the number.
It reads m³ 127.9396
